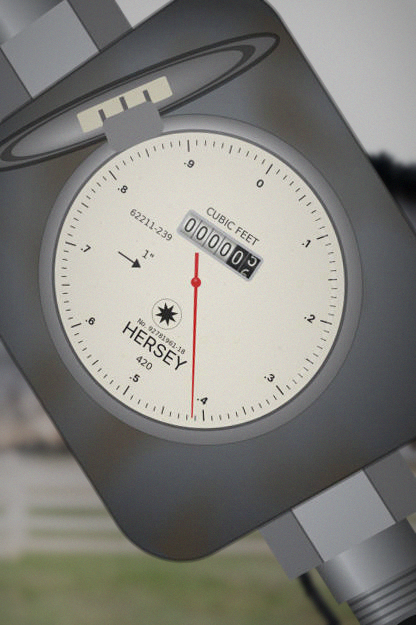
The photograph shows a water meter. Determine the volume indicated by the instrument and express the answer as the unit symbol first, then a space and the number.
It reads ft³ 5.41
